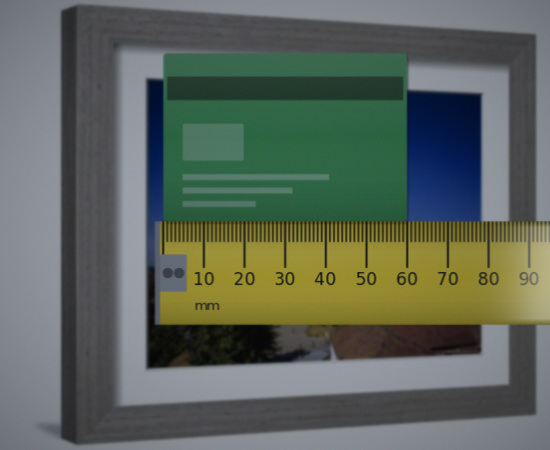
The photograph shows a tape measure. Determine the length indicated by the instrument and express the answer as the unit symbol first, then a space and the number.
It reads mm 60
